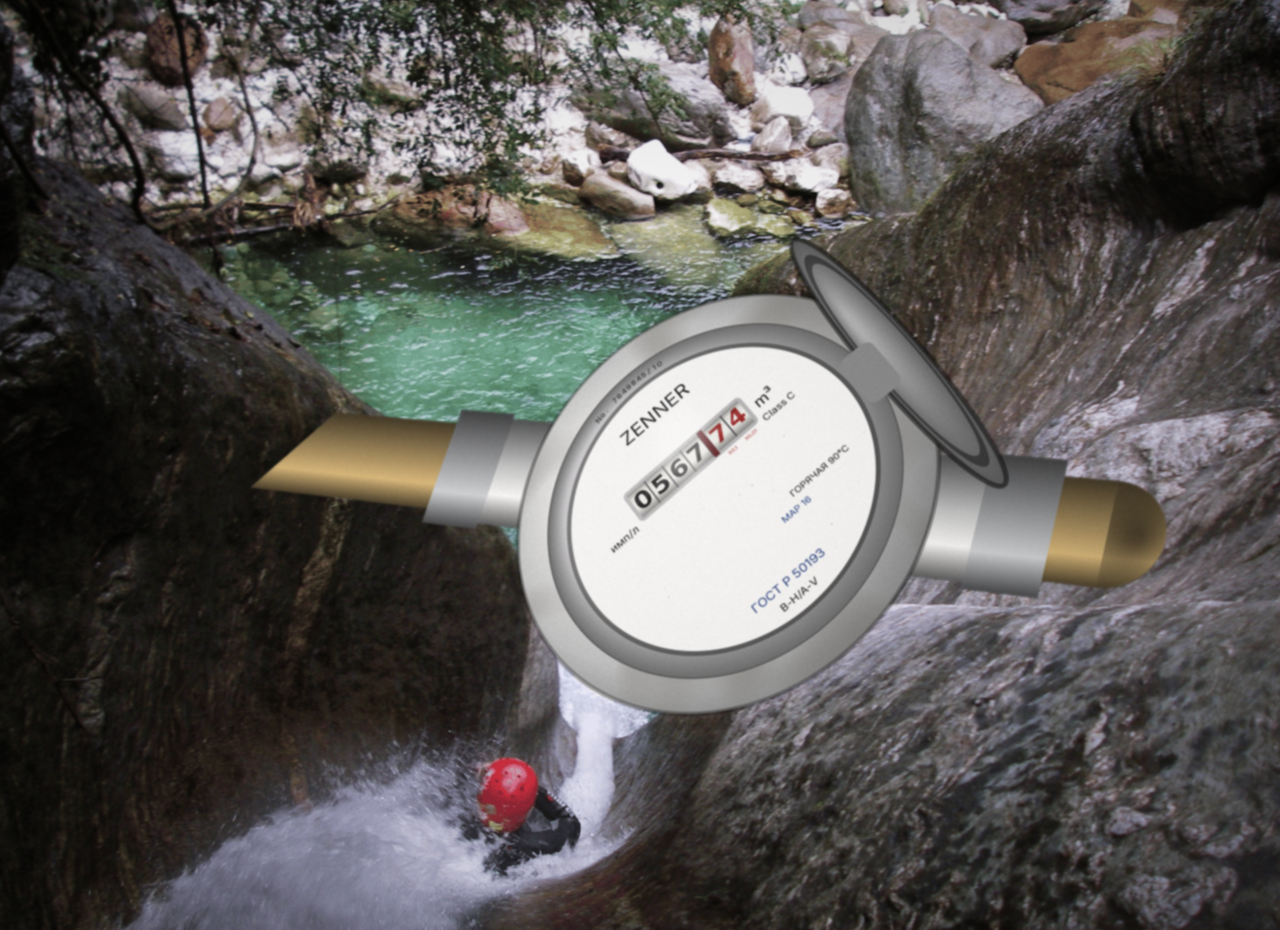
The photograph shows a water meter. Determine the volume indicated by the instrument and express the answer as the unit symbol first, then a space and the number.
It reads m³ 567.74
